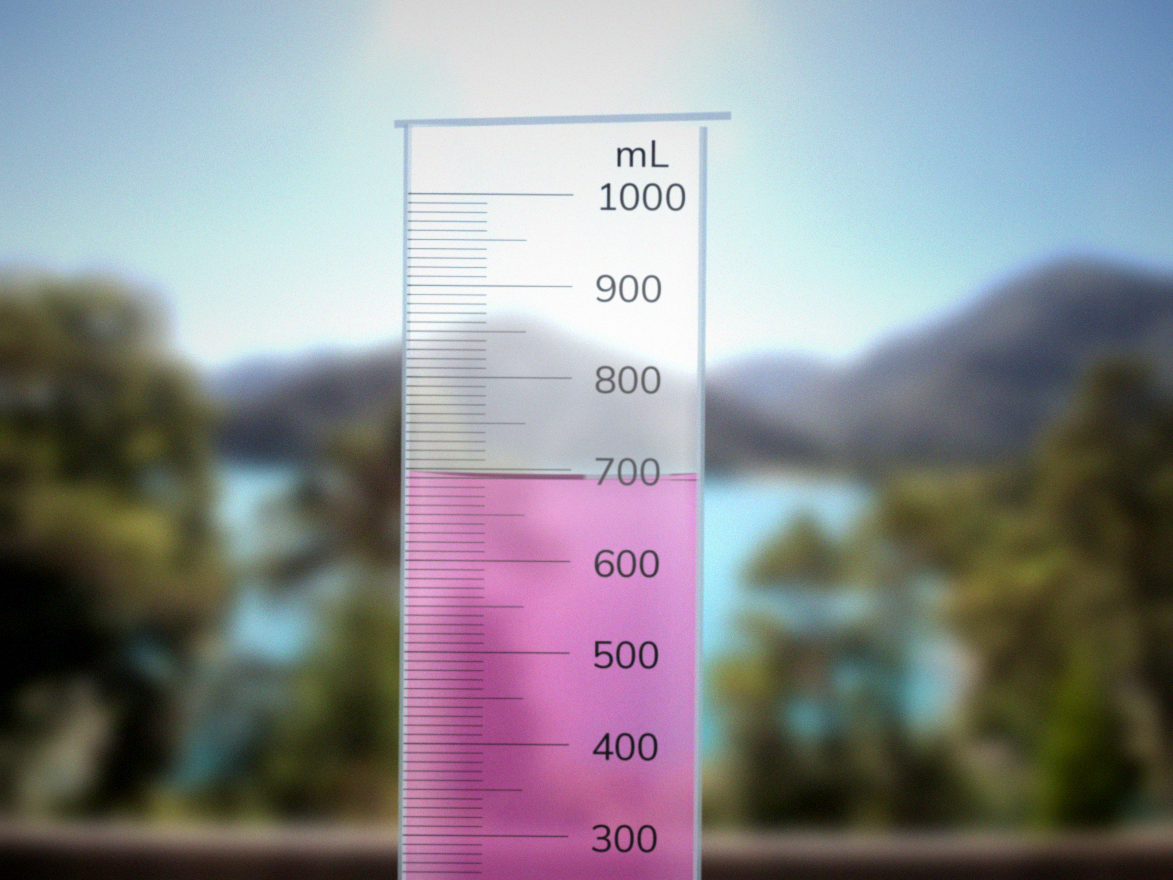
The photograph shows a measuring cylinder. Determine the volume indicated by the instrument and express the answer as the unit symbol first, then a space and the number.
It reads mL 690
